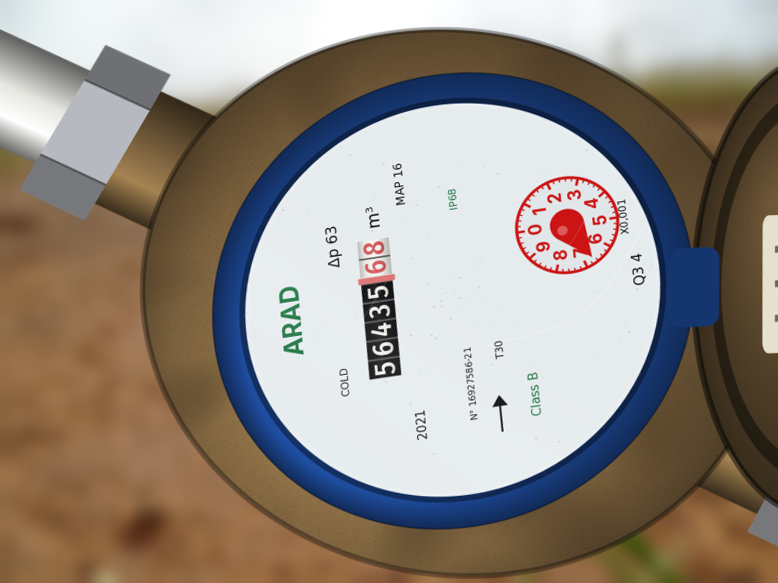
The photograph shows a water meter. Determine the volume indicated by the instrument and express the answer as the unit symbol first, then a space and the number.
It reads m³ 56435.686
